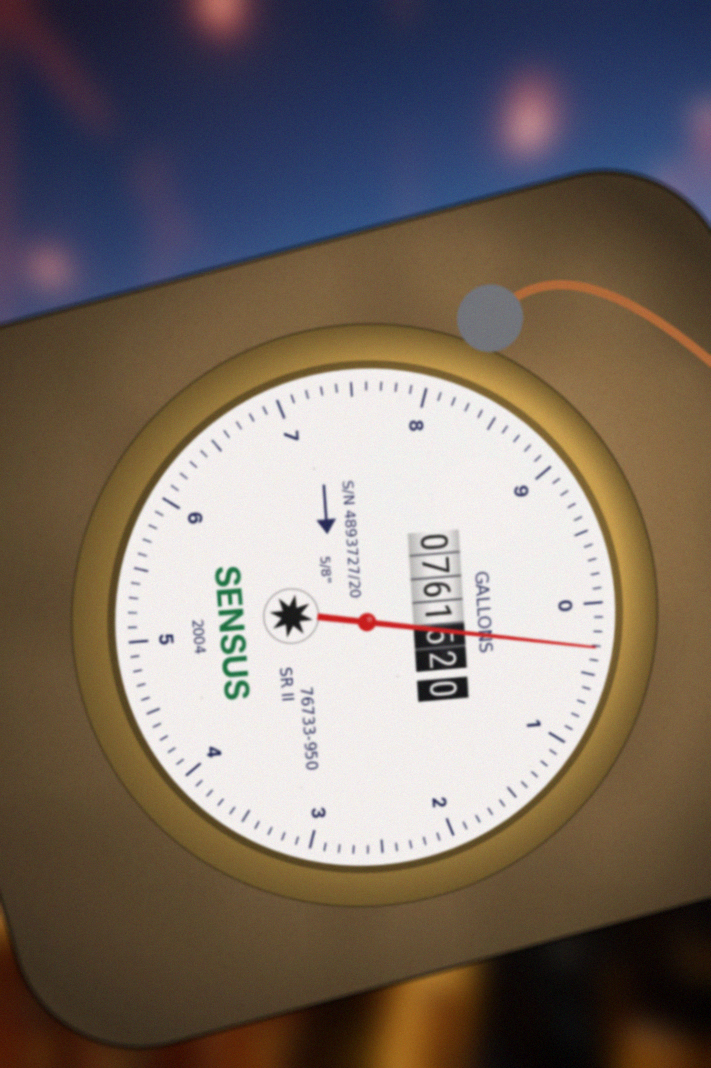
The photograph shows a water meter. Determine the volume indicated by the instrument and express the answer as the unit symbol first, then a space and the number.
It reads gal 761520.3
